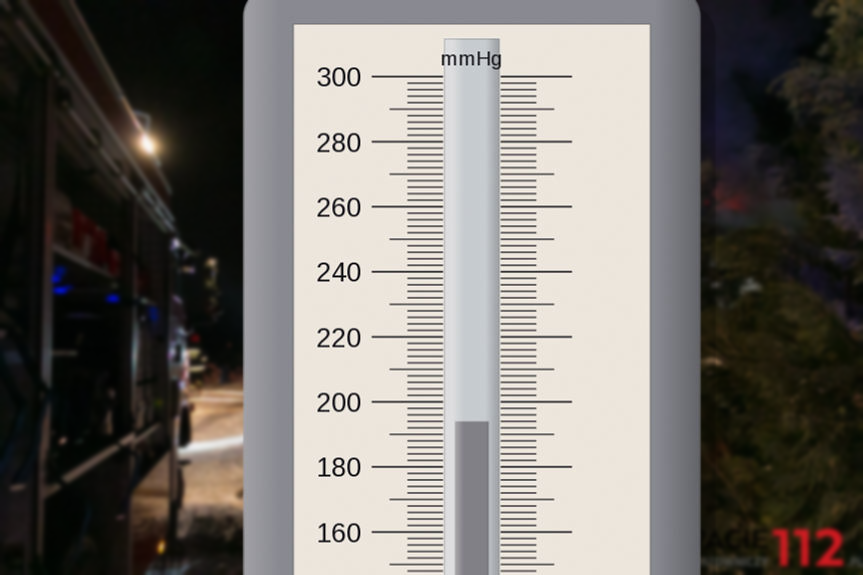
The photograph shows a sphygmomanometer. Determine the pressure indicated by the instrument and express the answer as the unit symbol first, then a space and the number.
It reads mmHg 194
